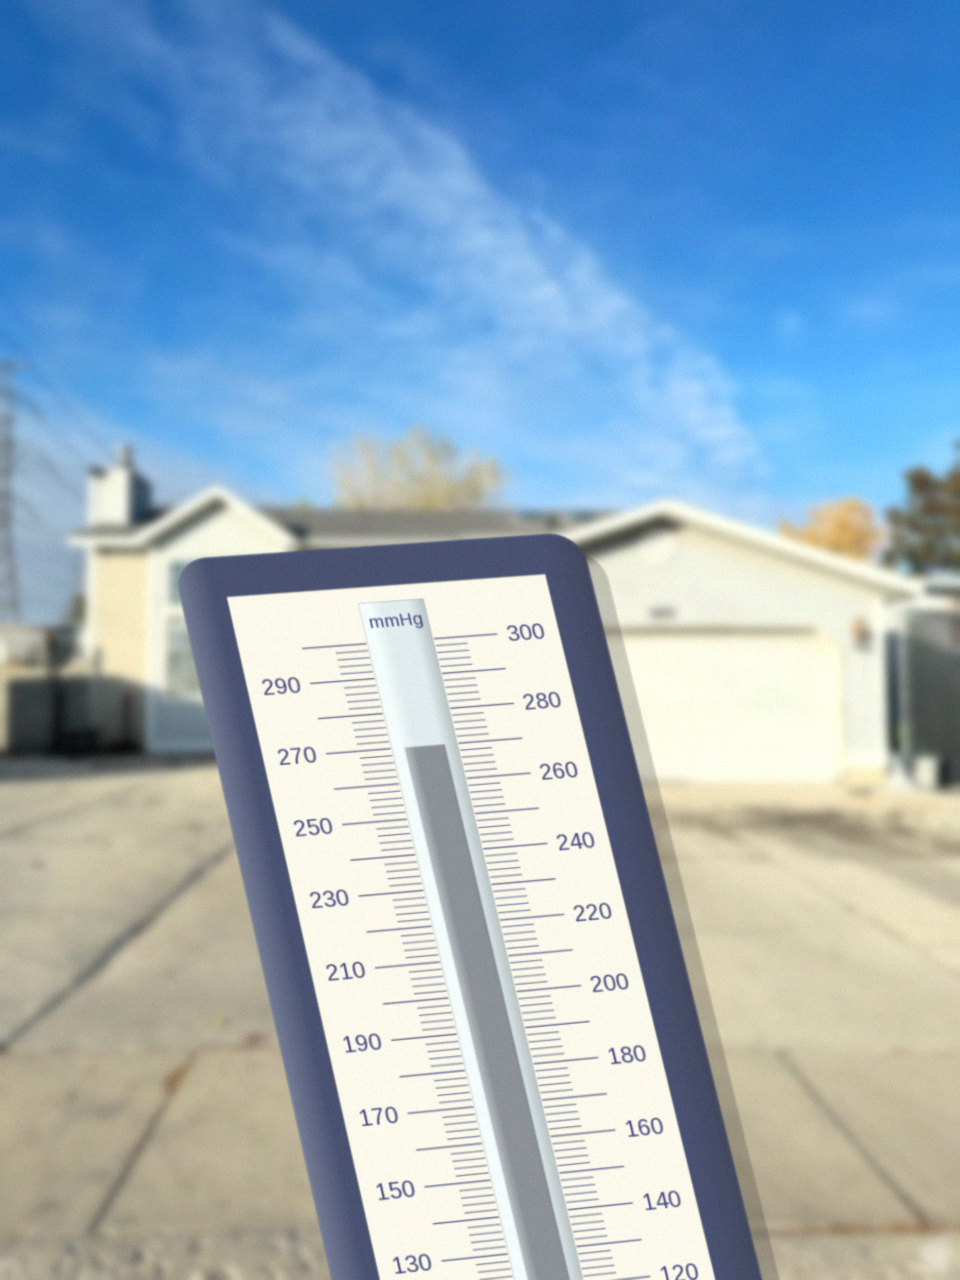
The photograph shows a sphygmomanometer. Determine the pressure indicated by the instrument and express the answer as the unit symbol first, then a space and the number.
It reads mmHg 270
